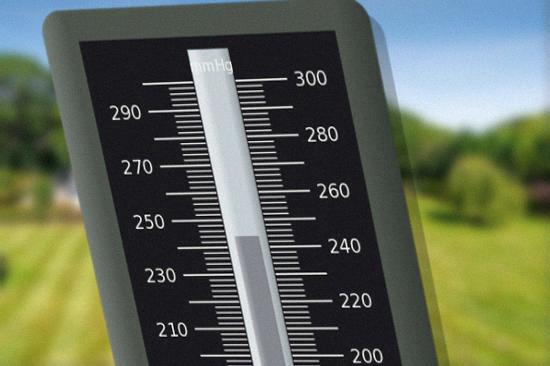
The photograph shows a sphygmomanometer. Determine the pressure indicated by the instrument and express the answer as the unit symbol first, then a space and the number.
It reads mmHg 244
